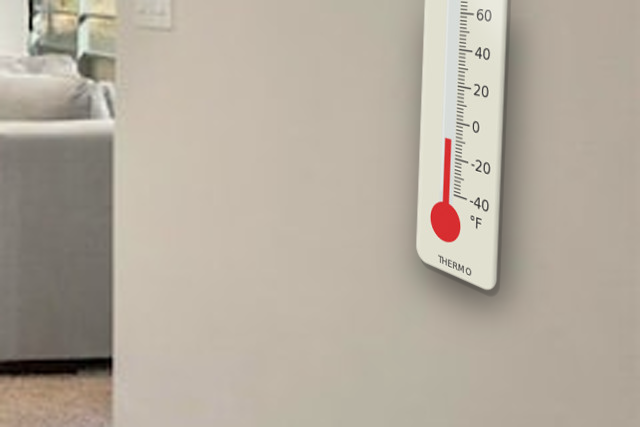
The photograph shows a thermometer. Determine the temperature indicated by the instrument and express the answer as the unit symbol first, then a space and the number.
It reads °F -10
